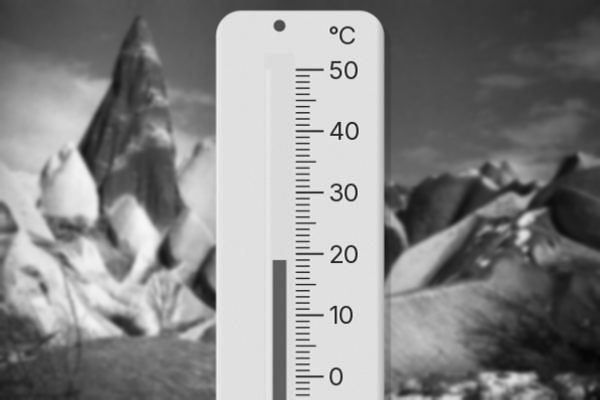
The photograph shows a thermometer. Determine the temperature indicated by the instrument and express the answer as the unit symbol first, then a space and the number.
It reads °C 19
